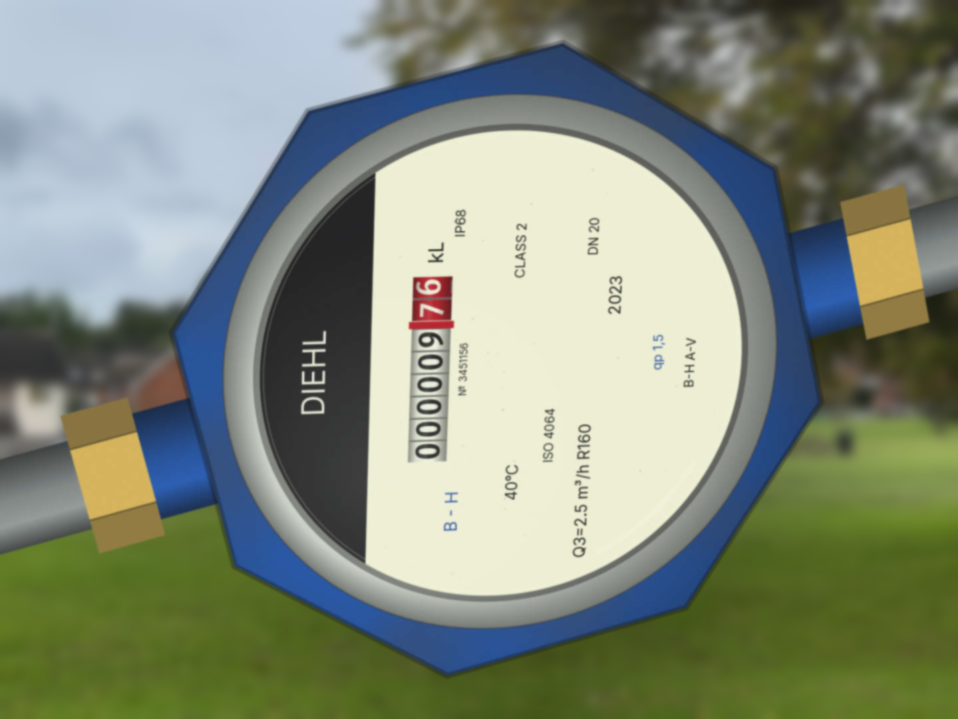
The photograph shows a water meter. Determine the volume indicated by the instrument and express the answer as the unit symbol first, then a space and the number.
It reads kL 9.76
